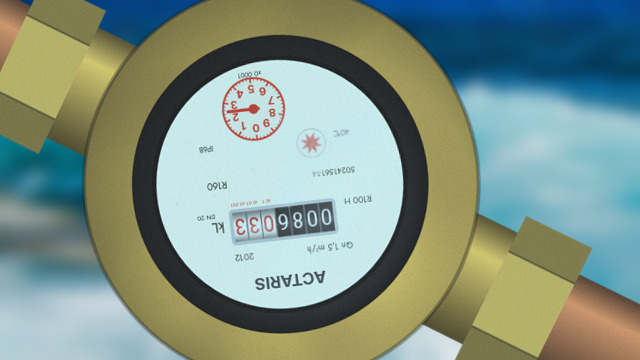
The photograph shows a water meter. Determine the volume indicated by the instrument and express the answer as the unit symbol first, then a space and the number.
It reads kL 86.0332
